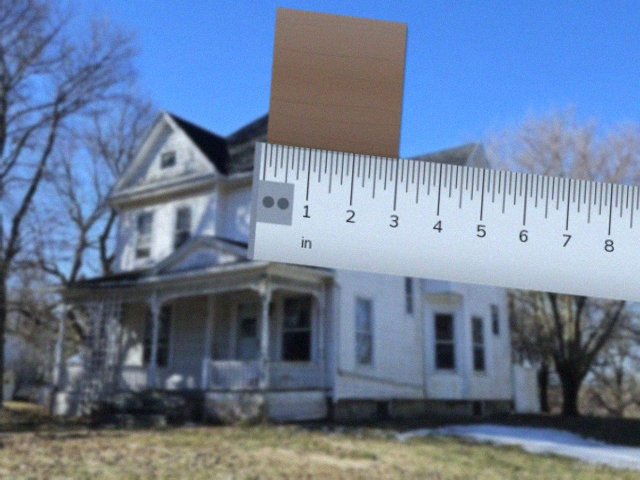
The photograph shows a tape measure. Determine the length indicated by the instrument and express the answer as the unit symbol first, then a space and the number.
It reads in 3
